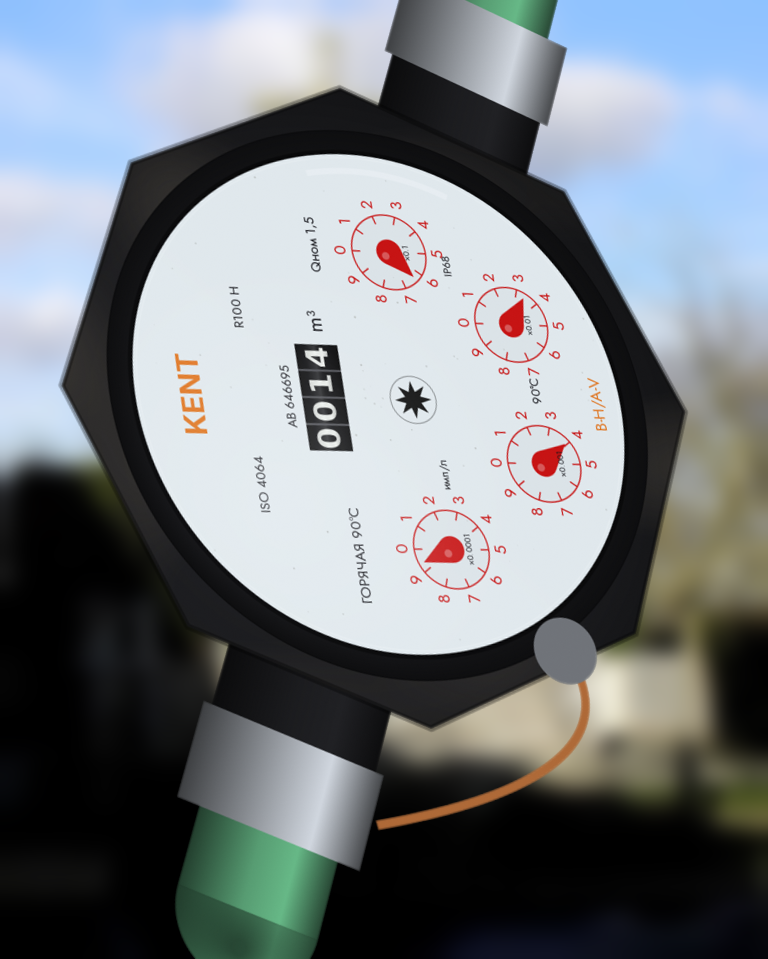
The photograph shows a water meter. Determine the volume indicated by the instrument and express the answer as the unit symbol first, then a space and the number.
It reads m³ 14.6339
